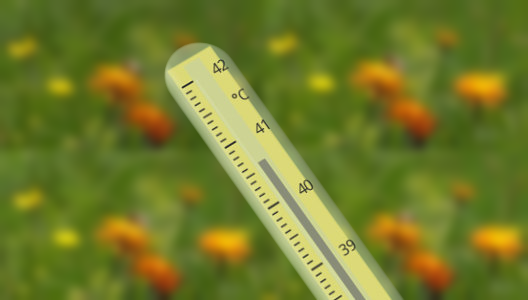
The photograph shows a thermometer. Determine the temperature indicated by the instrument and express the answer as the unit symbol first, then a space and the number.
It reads °C 40.6
